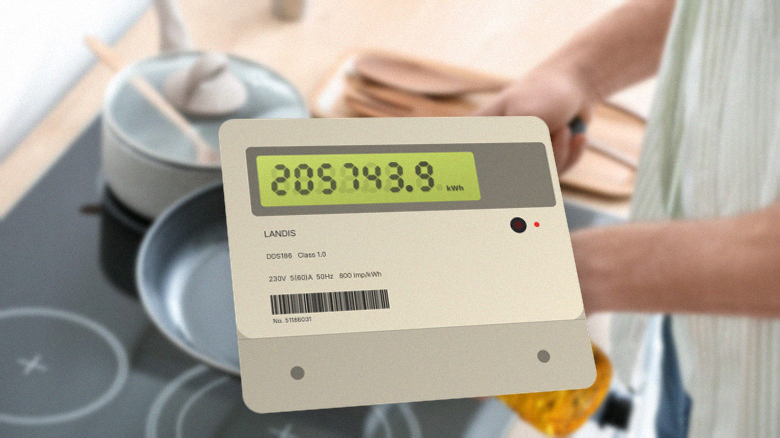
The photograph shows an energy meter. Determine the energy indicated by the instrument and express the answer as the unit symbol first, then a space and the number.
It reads kWh 205743.9
